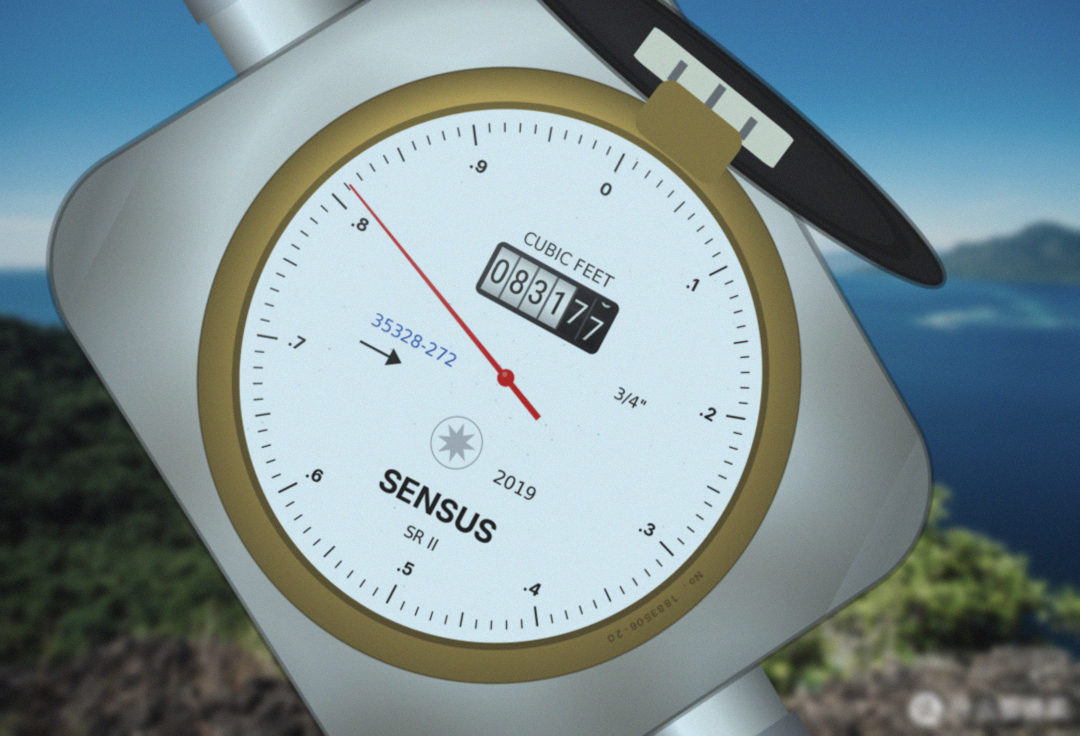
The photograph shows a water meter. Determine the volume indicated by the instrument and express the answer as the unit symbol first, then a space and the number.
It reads ft³ 83176.81
